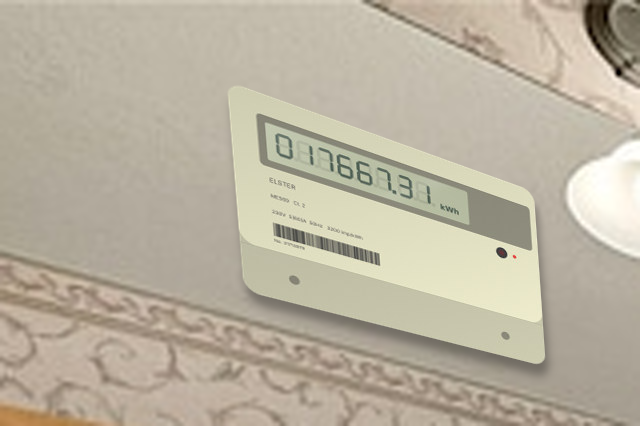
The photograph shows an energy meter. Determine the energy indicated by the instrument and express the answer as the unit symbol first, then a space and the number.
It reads kWh 17667.31
